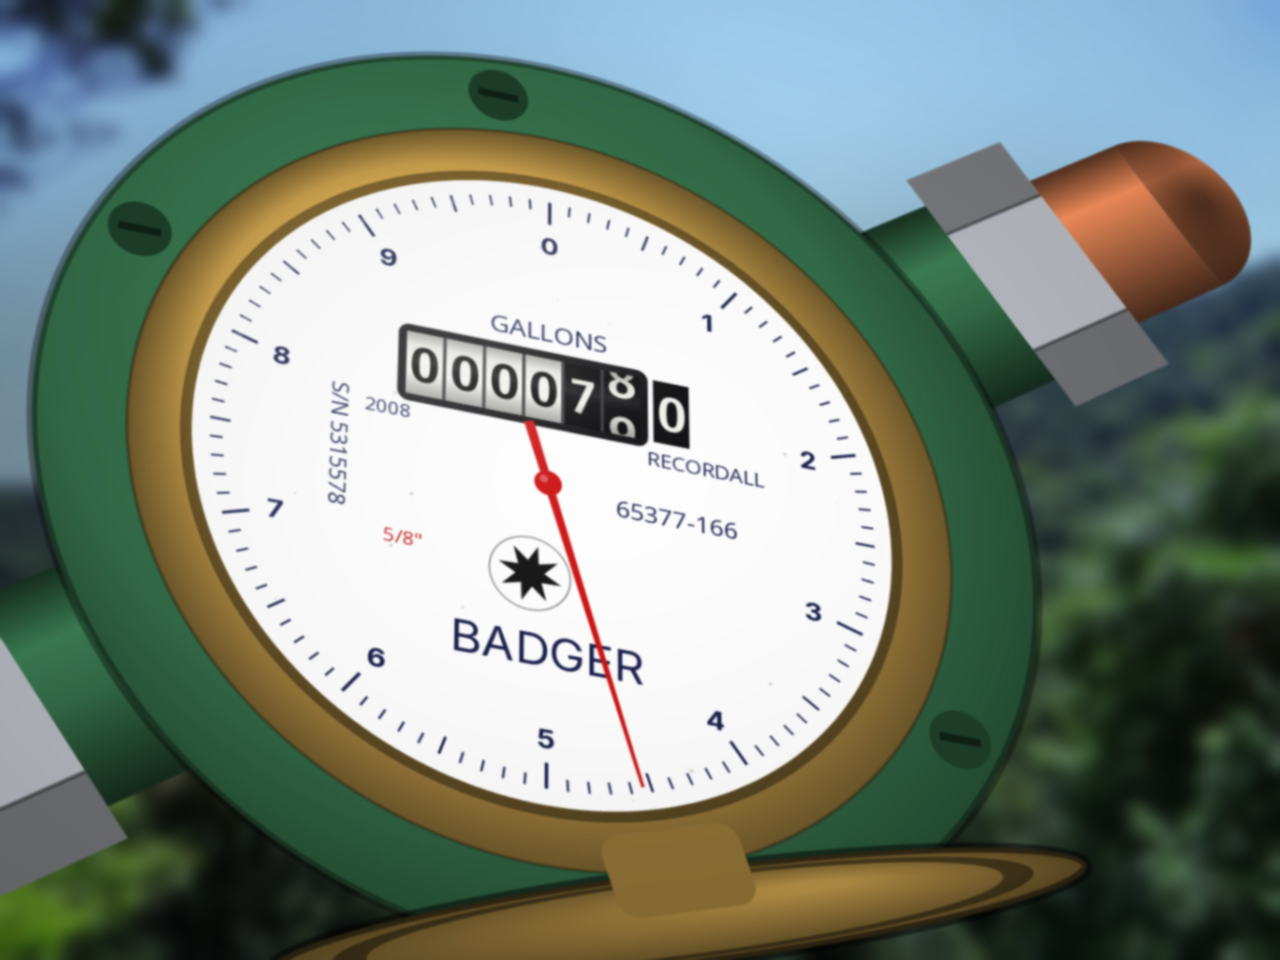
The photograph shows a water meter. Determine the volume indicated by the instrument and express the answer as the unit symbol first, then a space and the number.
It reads gal 784.5
